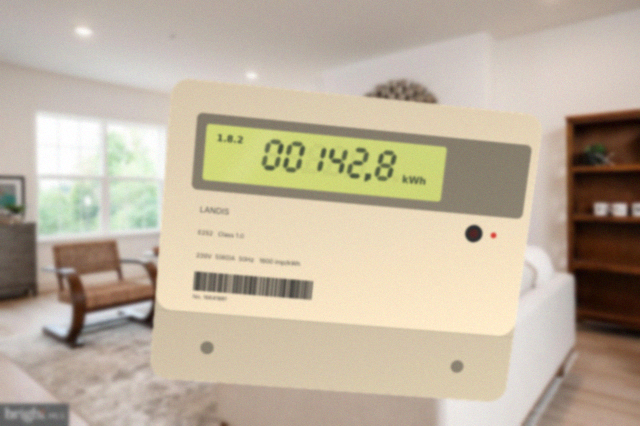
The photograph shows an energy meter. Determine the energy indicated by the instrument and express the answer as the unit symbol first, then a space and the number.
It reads kWh 142.8
